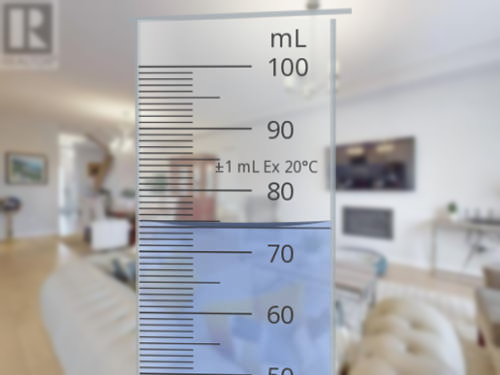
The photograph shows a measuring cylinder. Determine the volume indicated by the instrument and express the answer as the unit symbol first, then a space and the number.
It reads mL 74
